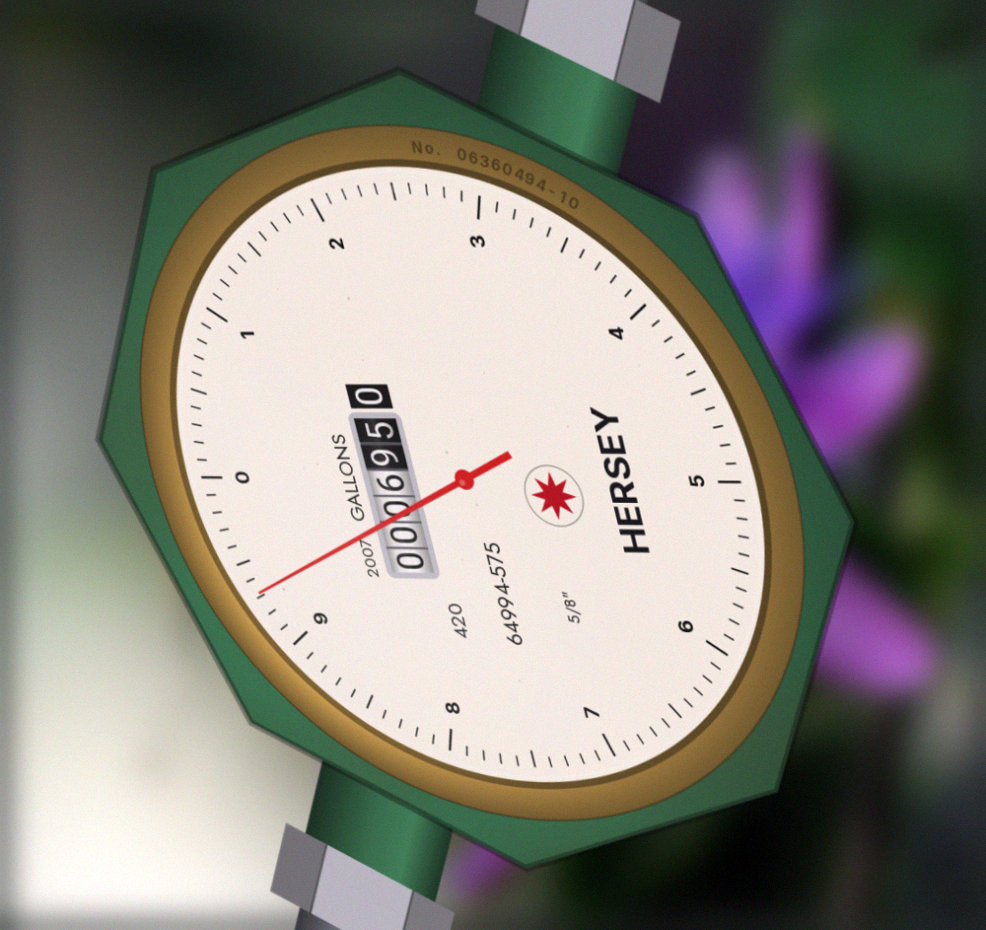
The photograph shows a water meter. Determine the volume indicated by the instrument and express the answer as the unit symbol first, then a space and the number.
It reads gal 6949.3
